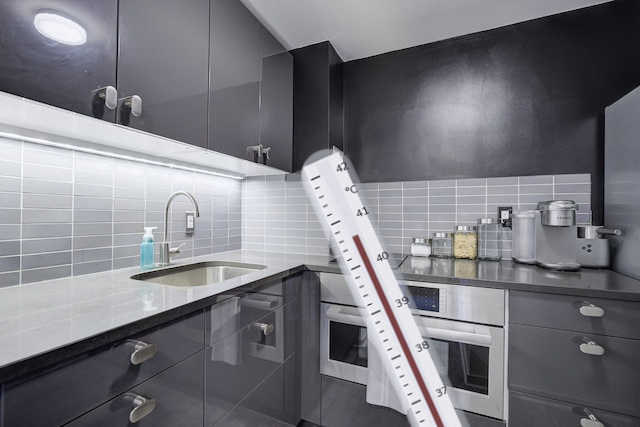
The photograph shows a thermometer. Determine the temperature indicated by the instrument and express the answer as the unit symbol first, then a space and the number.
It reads °C 40.6
